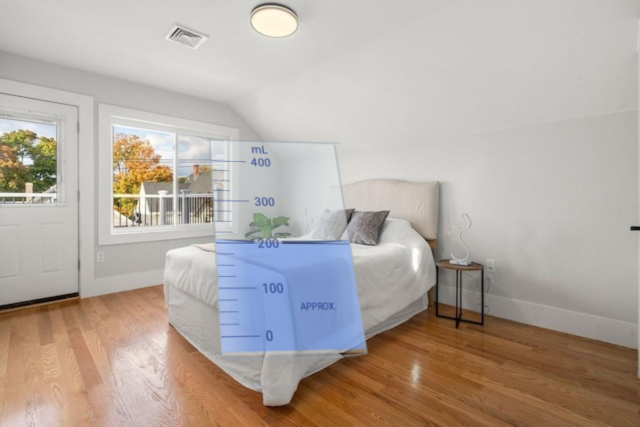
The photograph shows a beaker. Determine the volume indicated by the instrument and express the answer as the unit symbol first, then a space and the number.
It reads mL 200
